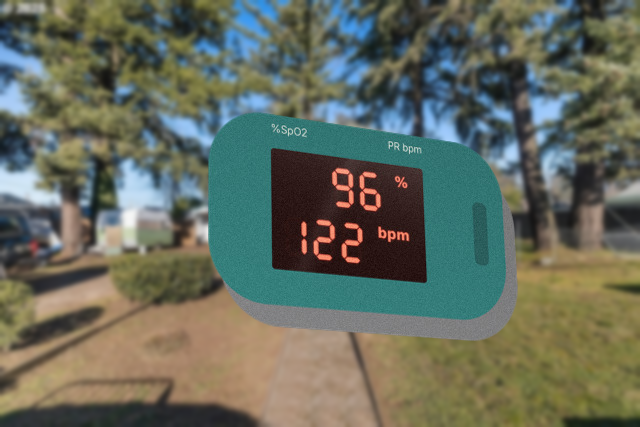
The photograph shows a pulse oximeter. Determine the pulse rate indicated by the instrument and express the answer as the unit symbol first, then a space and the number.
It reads bpm 122
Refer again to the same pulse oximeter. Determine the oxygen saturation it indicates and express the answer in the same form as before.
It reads % 96
